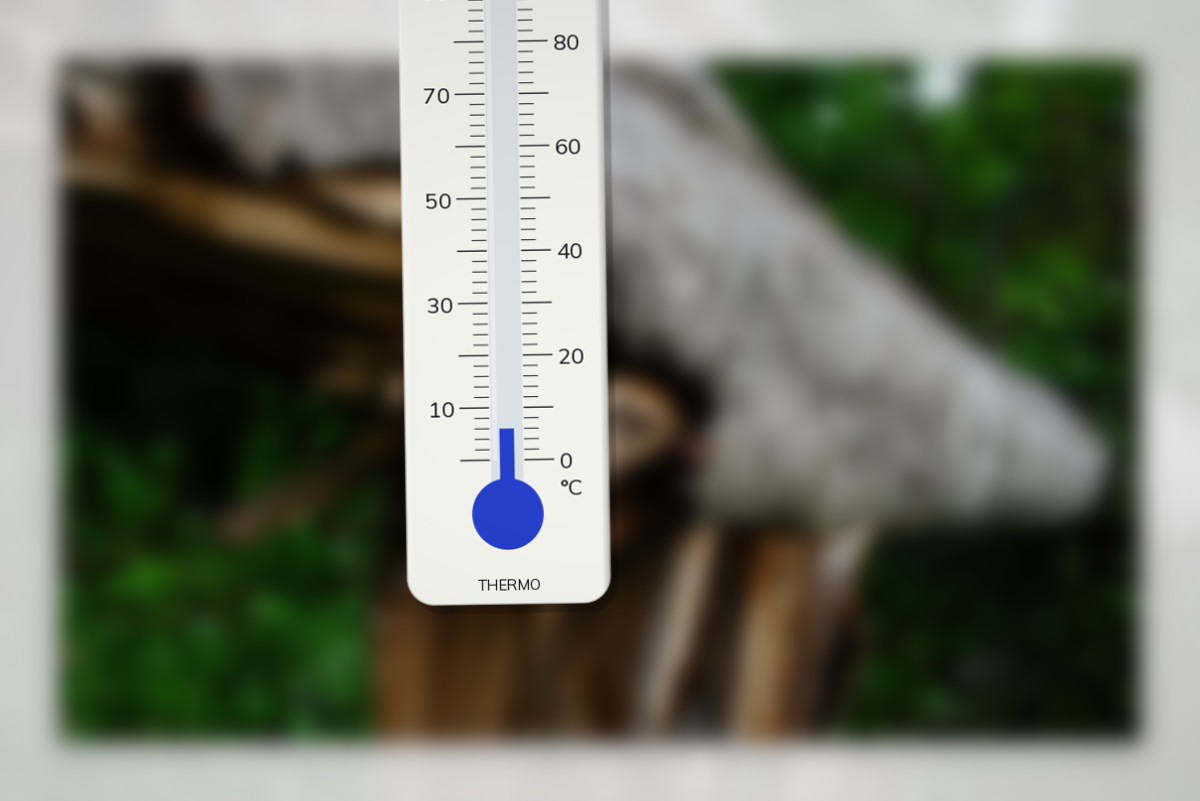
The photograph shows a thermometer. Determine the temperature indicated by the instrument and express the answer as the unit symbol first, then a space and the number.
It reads °C 6
